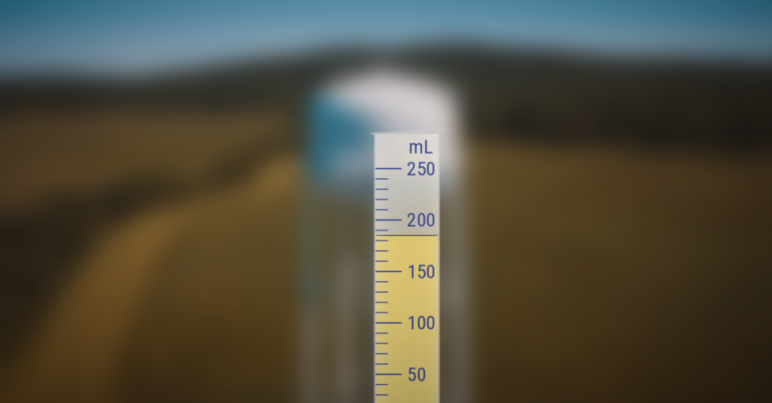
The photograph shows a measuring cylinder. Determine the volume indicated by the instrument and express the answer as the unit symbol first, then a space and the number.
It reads mL 185
